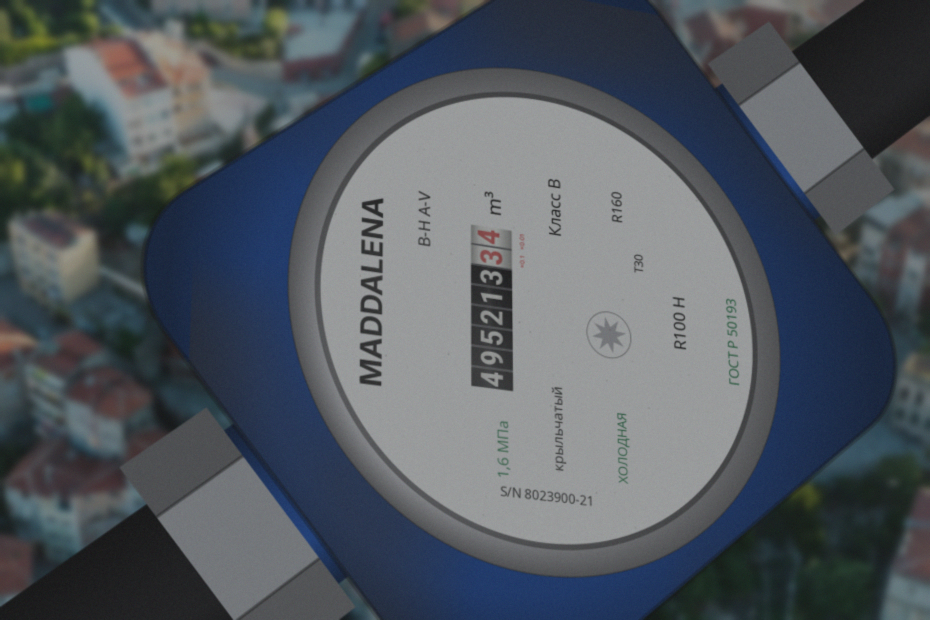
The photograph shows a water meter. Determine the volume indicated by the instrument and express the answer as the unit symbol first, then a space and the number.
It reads m³ 495213.34
